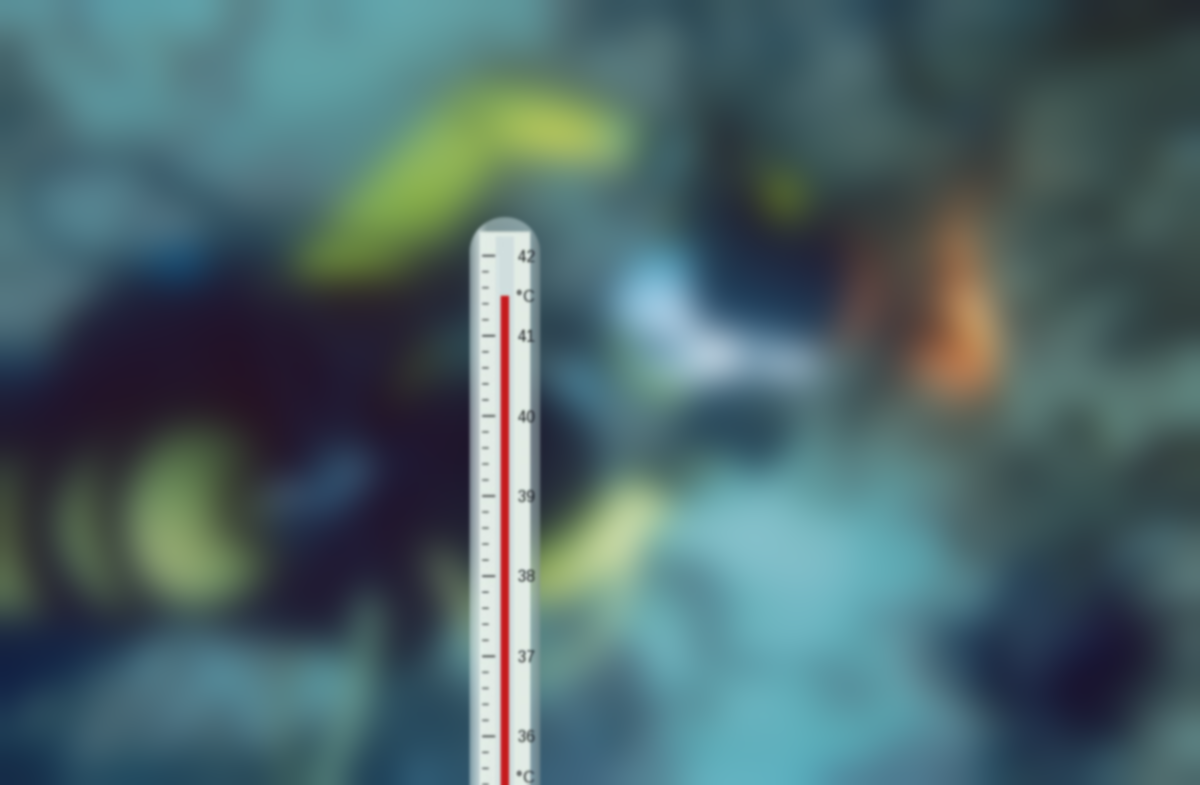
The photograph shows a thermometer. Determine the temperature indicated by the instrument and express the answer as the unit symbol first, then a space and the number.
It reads °C 41.5
